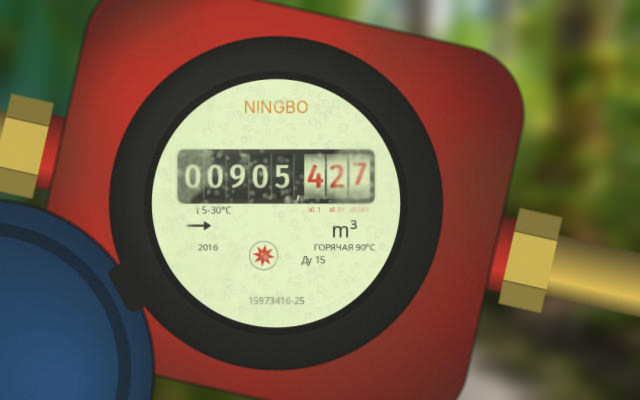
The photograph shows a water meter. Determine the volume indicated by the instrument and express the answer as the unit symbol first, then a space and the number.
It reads m³ 905.427
